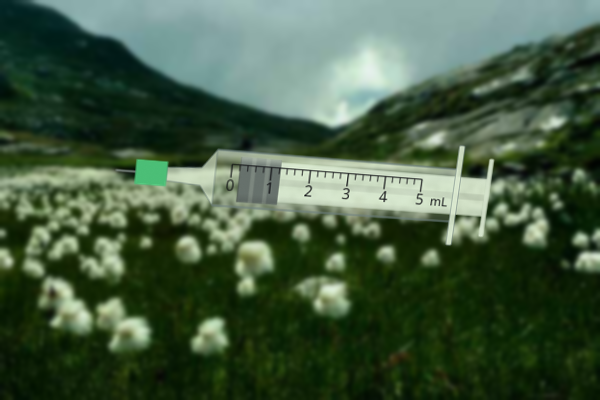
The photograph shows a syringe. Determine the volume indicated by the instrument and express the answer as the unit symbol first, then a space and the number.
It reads mL 0.2
